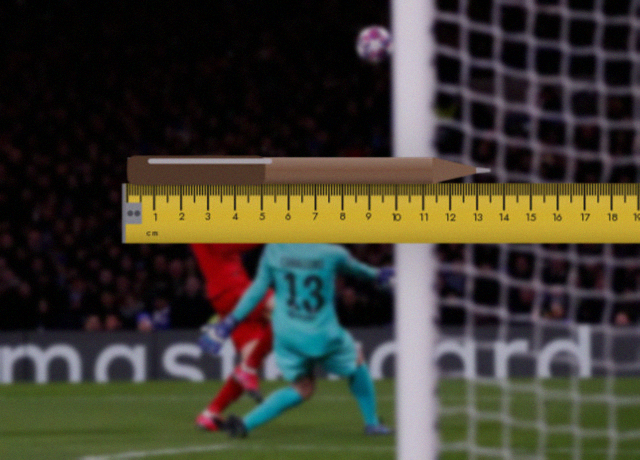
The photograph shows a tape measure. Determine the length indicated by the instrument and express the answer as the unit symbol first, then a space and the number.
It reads cm 13.5
